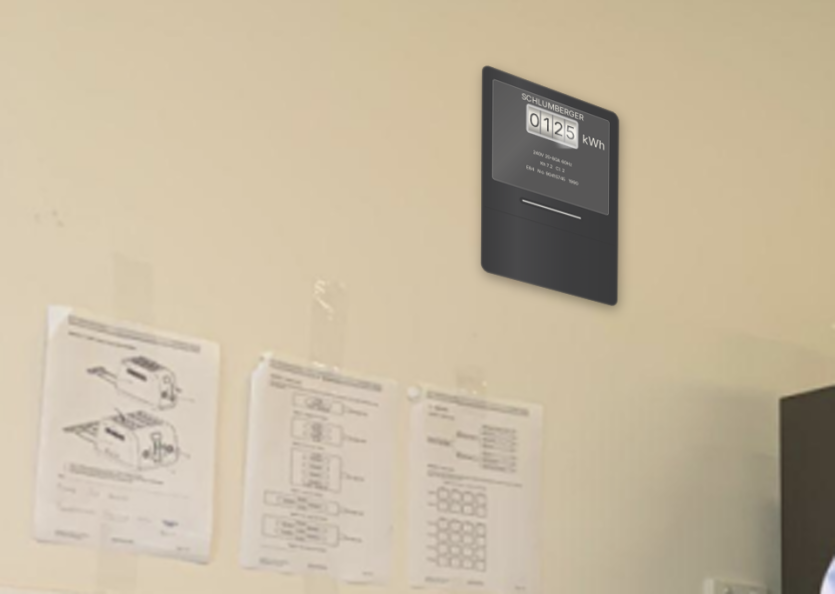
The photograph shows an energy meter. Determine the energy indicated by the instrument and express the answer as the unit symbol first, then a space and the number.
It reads kWh 125
